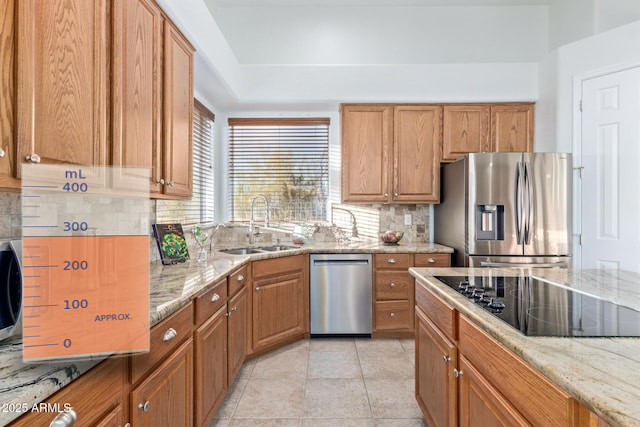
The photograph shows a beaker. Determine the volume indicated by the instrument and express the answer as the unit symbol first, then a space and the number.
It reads mL 275
